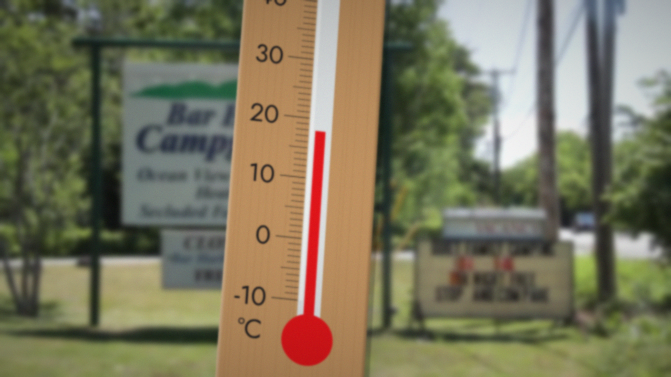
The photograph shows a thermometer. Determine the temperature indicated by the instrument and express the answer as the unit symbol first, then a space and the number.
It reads °C 18
